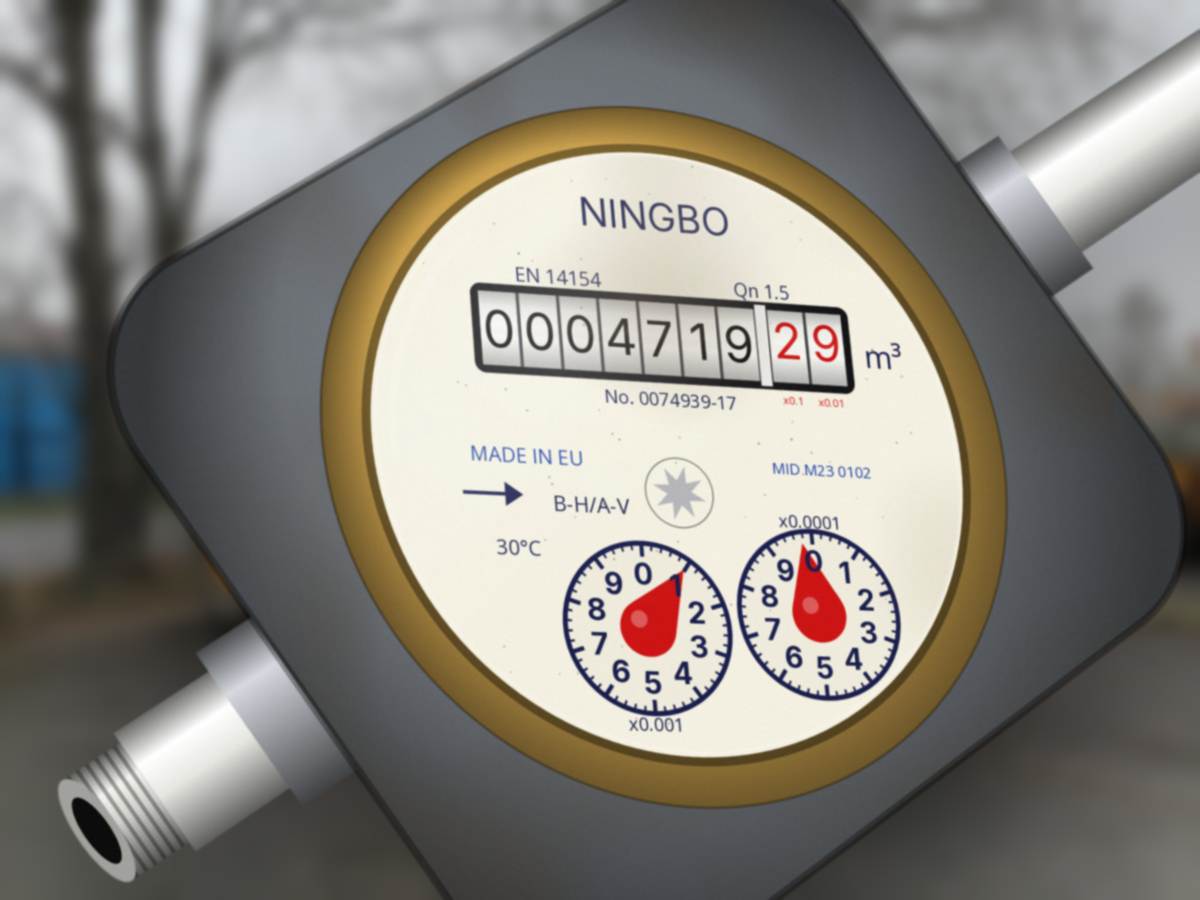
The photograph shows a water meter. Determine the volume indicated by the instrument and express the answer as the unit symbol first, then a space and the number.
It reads m³ 4719.2909
